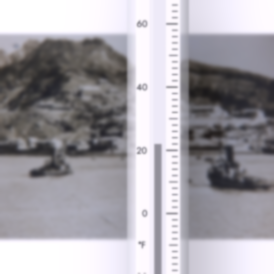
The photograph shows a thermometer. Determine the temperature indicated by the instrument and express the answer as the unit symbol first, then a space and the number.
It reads °F 22
